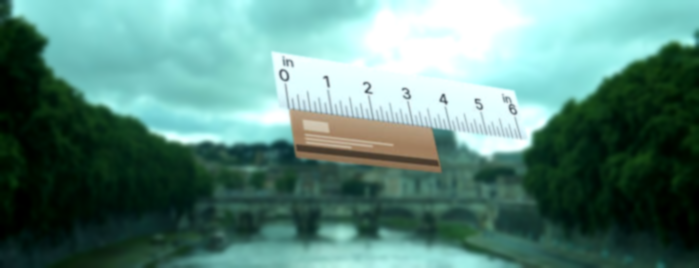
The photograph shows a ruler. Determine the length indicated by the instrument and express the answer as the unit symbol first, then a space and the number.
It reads in 3.5
